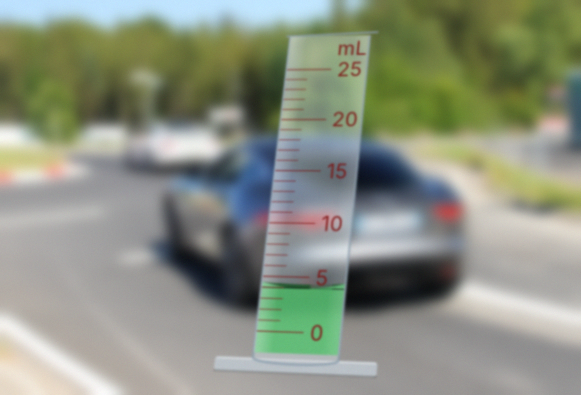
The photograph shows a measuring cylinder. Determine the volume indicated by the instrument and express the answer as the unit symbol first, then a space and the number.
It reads mL 4
